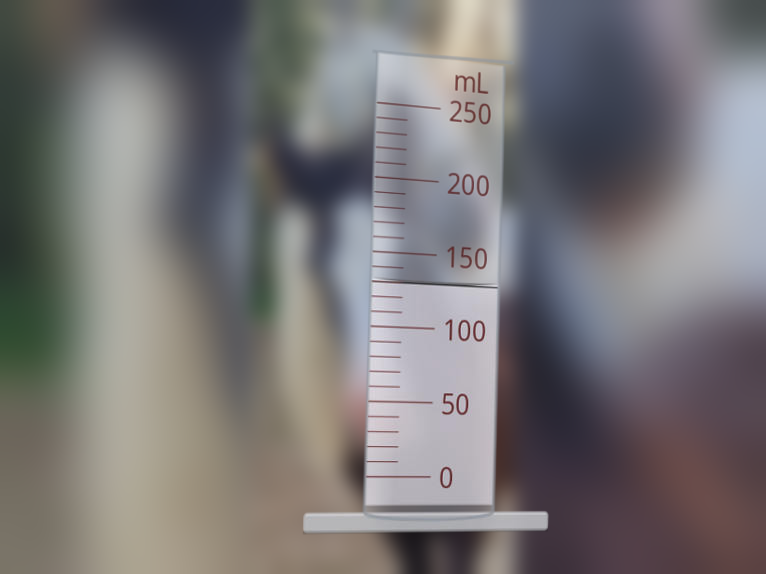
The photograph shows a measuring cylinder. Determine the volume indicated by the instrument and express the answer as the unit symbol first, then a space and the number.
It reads mL 130
